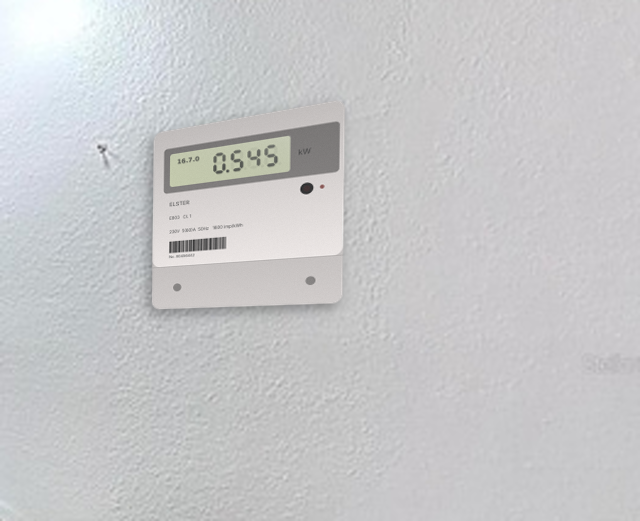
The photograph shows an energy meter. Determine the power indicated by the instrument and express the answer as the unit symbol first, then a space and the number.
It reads kW 0.545
